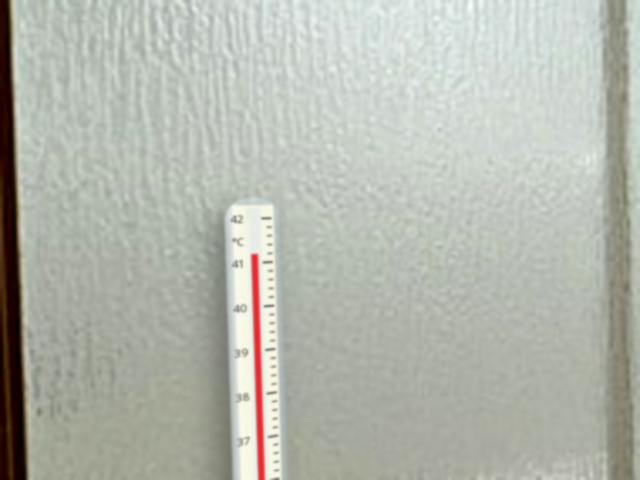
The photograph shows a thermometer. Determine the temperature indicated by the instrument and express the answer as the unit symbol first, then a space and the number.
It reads °C 41.2
